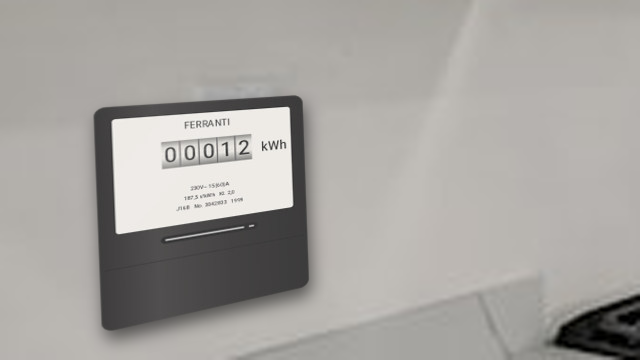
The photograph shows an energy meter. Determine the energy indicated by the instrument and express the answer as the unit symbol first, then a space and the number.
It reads kWh 12
